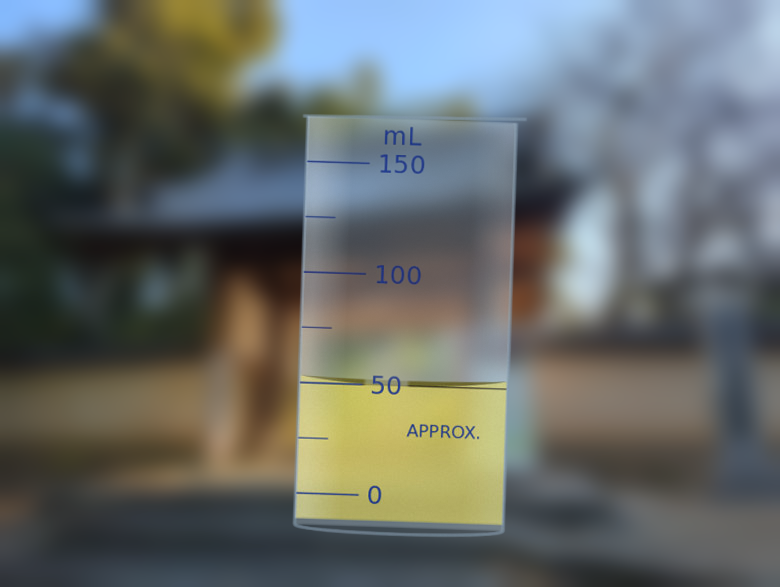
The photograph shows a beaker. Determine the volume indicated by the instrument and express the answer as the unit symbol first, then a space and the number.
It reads mL 50
